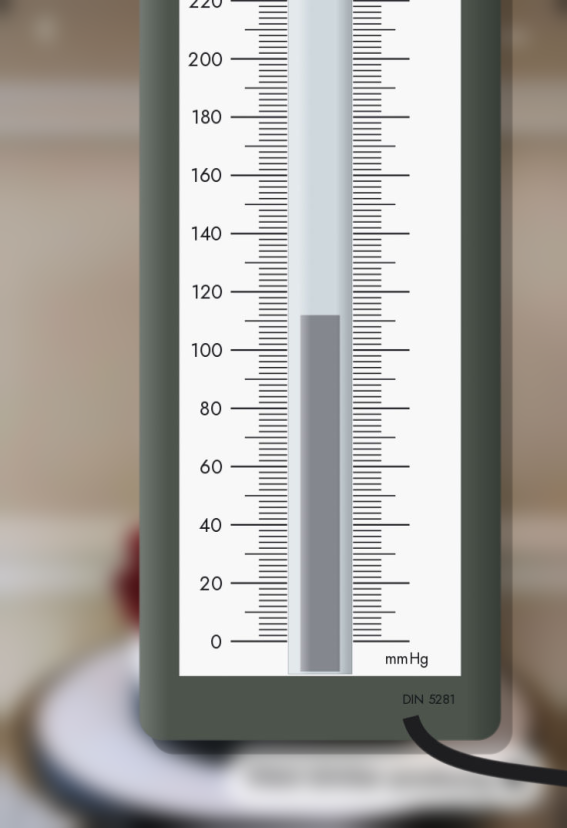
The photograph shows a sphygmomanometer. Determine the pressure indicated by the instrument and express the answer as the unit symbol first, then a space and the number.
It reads mmHg 112
